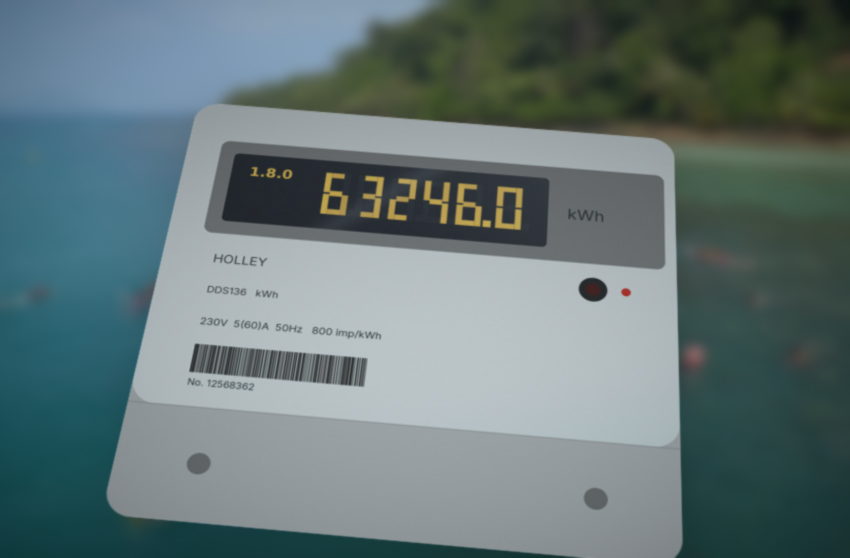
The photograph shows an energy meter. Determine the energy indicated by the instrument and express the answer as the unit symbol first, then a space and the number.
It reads kWh 63246.0
